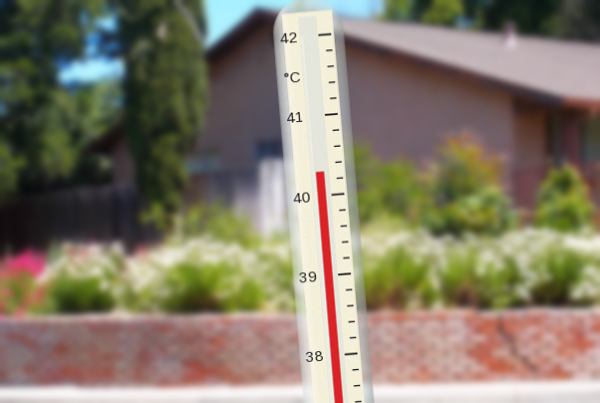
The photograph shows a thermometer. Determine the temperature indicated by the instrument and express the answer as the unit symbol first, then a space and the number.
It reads °C 40.3
